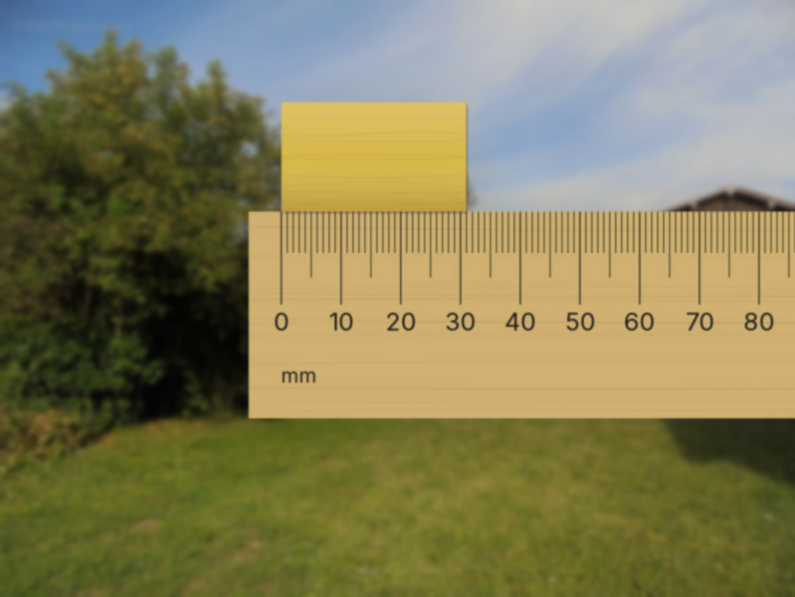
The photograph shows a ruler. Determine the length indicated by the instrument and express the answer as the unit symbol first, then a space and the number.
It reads mm 31
